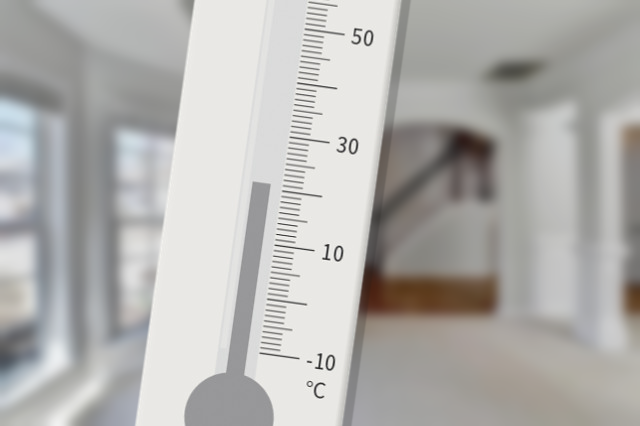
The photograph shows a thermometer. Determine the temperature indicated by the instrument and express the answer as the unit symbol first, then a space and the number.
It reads °C 21
